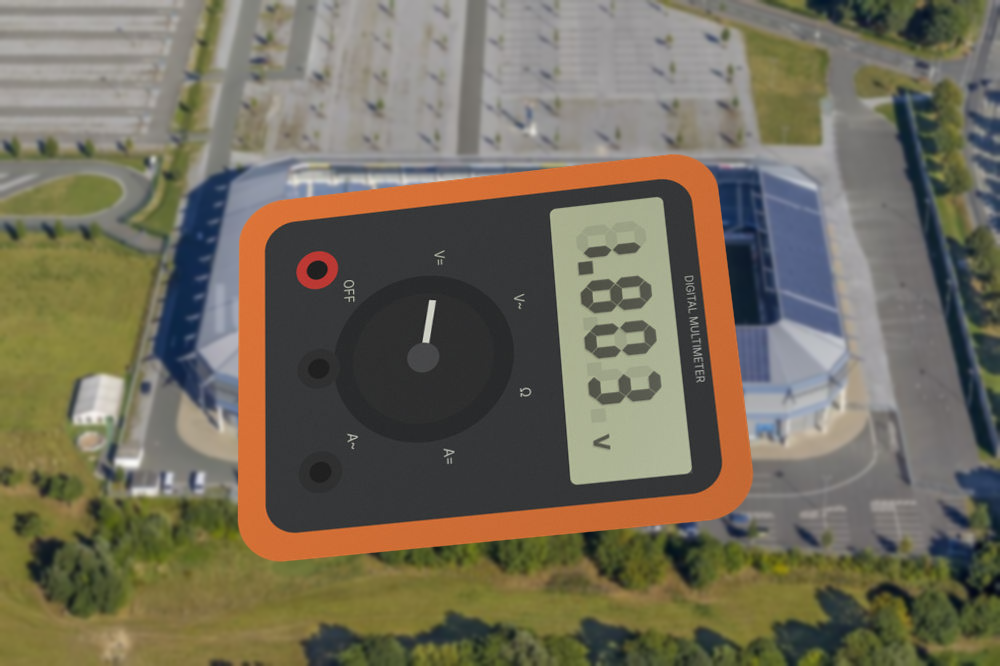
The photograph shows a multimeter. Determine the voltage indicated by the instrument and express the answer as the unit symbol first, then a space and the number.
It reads V 1.803
